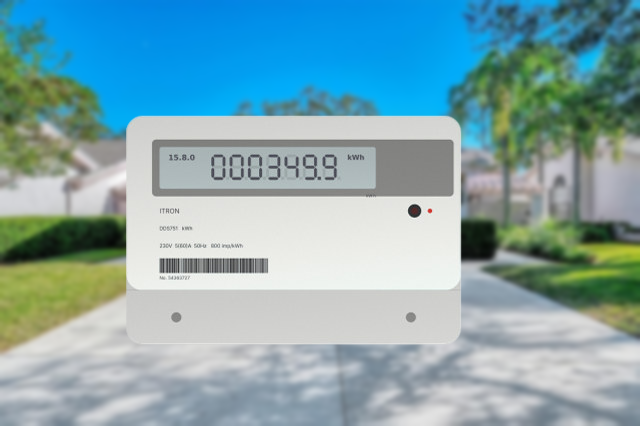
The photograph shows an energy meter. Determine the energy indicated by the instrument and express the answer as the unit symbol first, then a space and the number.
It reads kWh 349.9
